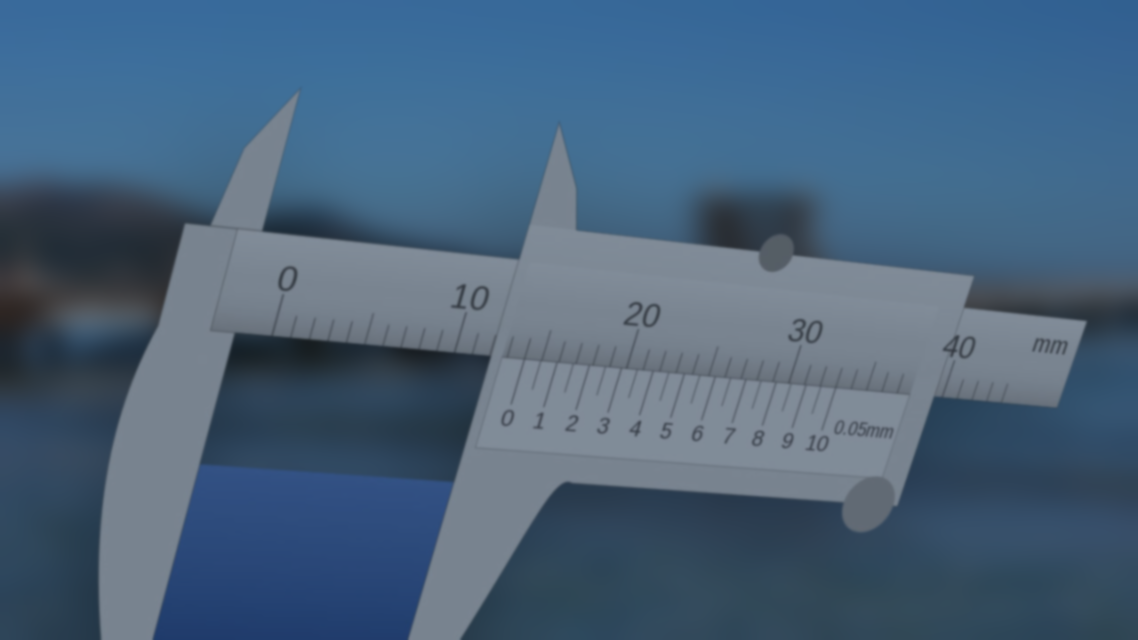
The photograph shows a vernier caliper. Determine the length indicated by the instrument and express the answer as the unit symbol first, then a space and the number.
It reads mm 14.0
